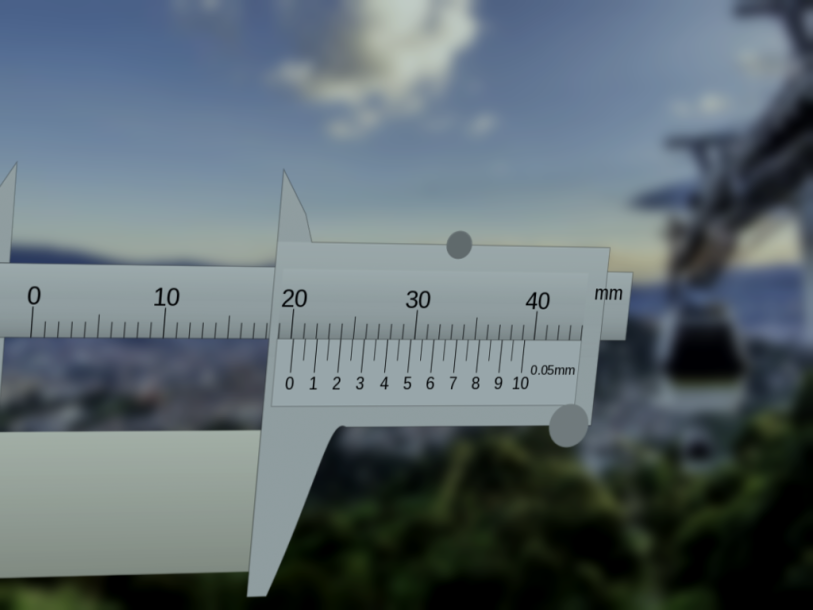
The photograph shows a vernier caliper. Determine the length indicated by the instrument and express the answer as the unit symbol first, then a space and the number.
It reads mm 20.2
